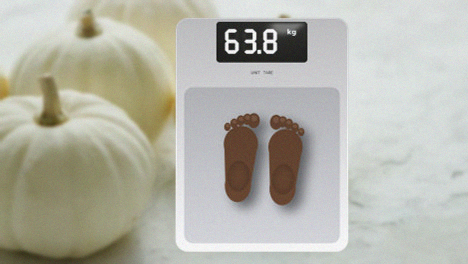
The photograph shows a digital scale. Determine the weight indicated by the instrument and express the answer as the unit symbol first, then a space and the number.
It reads kg 63.8
